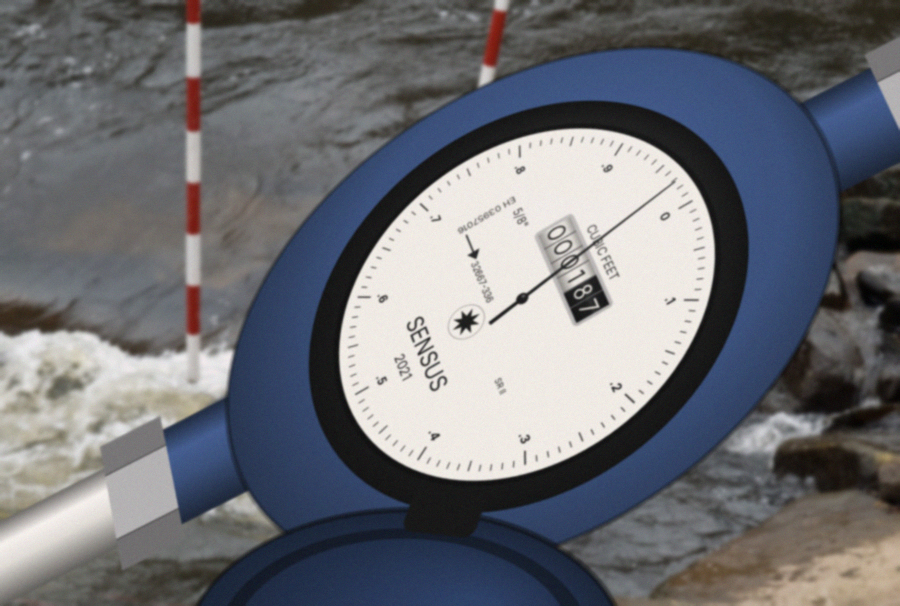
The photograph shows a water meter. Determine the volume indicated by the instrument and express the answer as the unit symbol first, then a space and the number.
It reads ft³ 186.97
